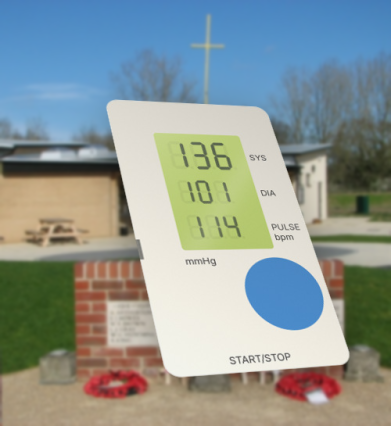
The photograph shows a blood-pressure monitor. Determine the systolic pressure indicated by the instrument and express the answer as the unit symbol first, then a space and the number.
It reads mmHg 136
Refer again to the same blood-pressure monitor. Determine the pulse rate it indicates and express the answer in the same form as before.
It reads bpm 114
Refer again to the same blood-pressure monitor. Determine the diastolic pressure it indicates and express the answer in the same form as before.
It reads mmHg 101
